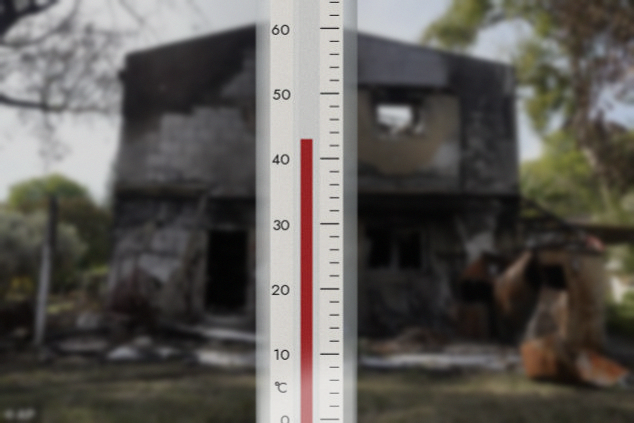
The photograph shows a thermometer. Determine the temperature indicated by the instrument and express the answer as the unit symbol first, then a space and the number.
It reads °C 43
